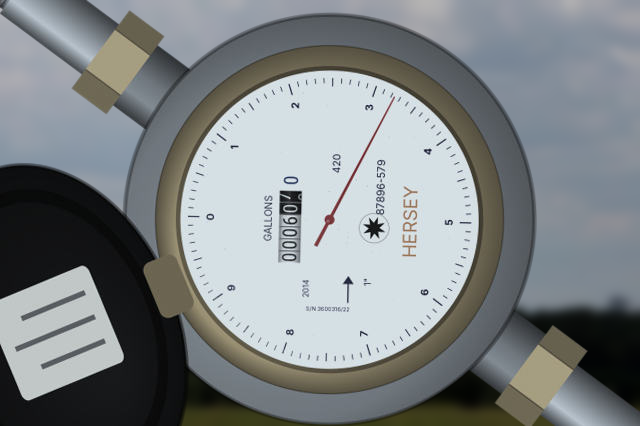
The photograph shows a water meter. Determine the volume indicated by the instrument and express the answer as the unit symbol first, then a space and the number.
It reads gal 6073.2
